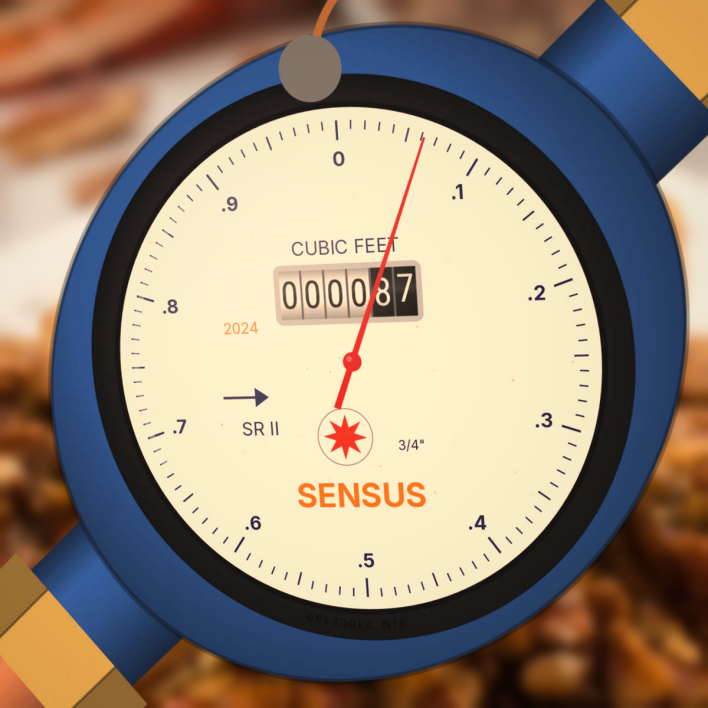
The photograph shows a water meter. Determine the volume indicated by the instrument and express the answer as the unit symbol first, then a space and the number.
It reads ft³ 87.06
